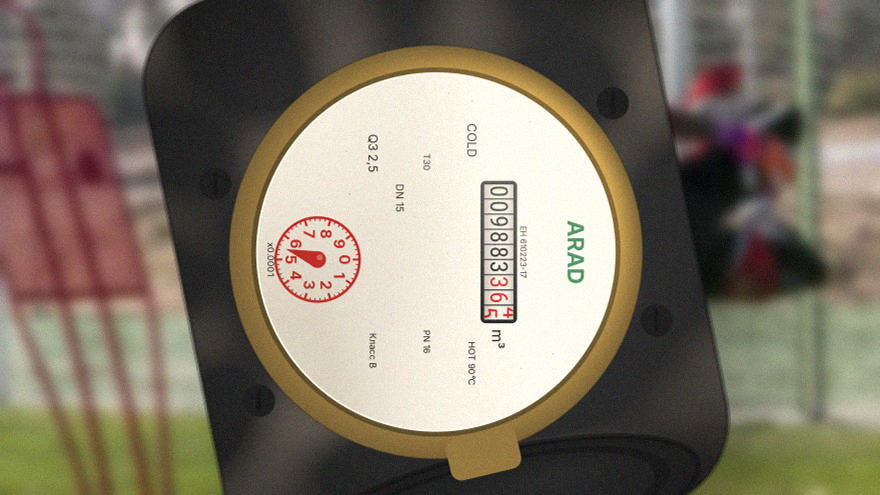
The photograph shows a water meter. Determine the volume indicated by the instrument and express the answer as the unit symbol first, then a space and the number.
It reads m³ 9883.3645
